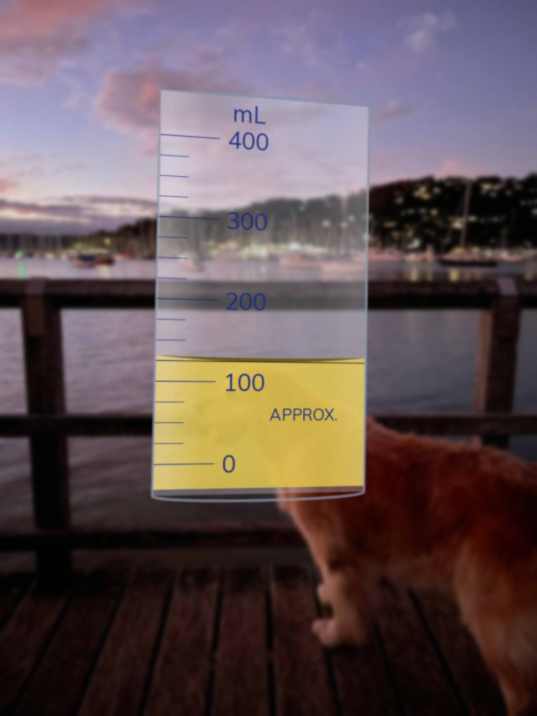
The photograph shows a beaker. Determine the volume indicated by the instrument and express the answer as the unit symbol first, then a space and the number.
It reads mL 125
